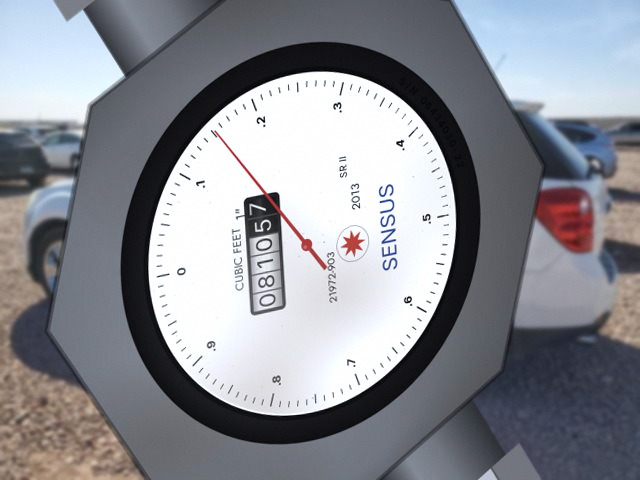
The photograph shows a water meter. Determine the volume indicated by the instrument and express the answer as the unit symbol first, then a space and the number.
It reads ft³ 81057.15
